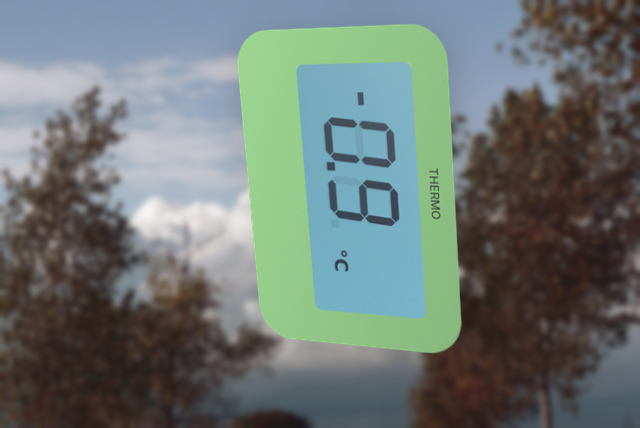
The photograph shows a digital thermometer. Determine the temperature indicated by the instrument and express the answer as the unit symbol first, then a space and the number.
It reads °C -0.9
